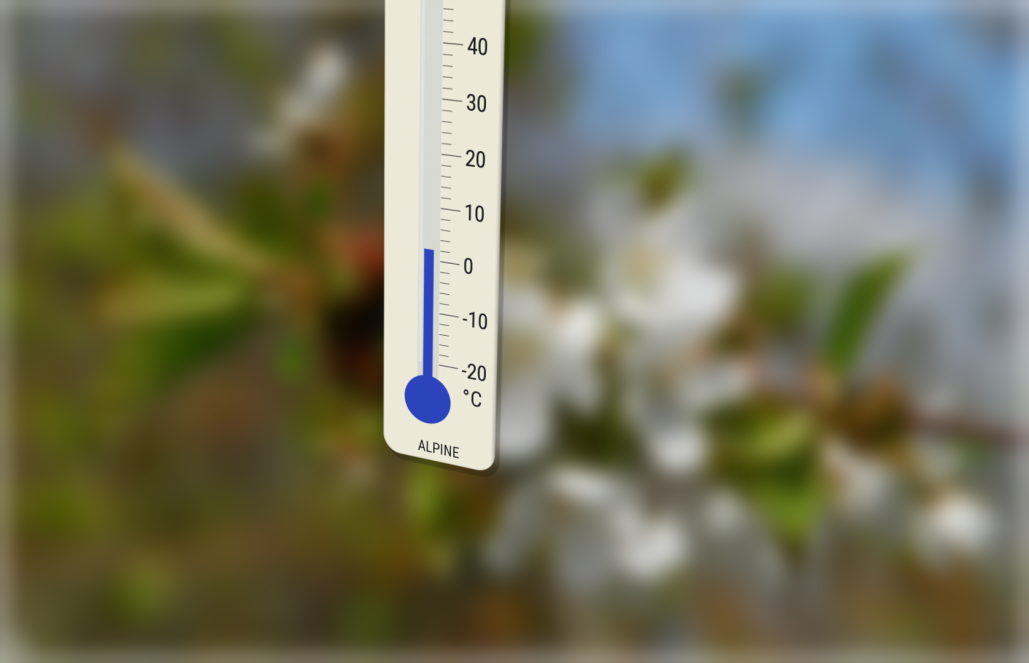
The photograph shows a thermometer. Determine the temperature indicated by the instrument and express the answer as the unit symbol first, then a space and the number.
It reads °C 2
